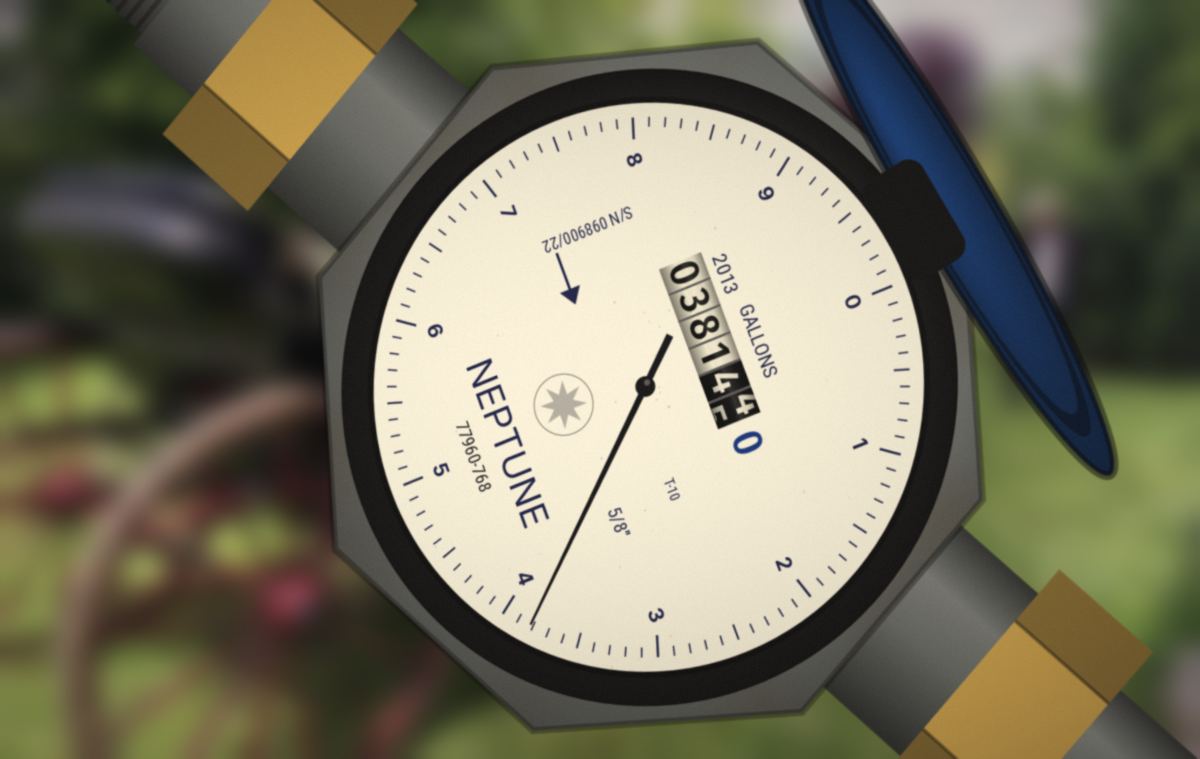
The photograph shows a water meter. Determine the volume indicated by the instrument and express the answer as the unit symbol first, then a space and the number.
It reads gal 381443.8
